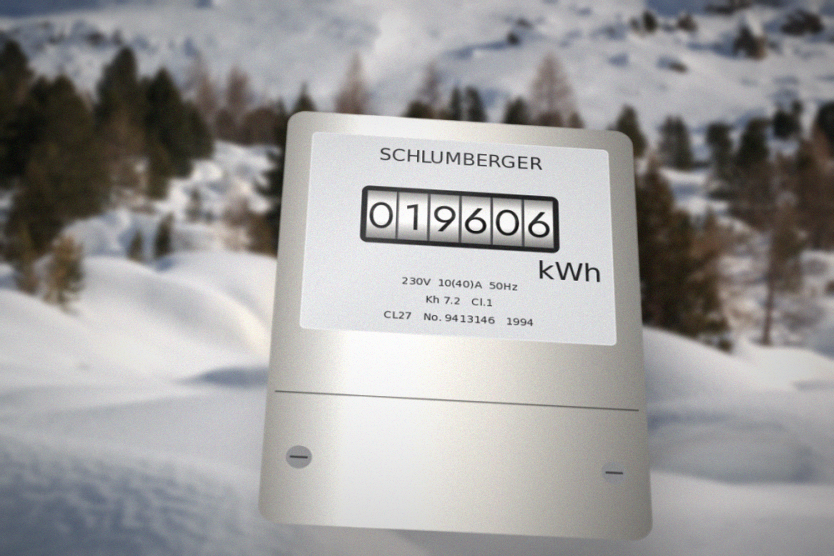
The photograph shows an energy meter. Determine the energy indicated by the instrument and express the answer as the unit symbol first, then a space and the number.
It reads kWh 19606
